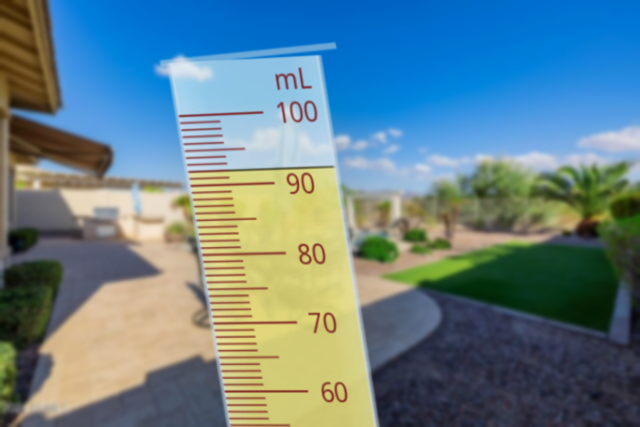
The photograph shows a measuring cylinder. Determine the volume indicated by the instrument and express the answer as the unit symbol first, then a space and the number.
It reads mL 92
